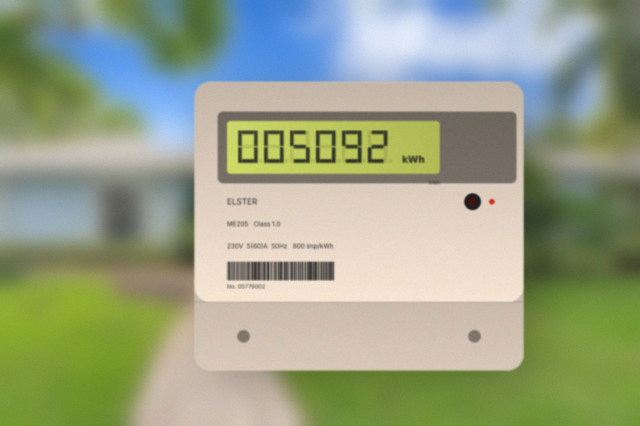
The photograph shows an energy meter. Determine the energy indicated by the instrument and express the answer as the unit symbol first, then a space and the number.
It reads kWh 5092
